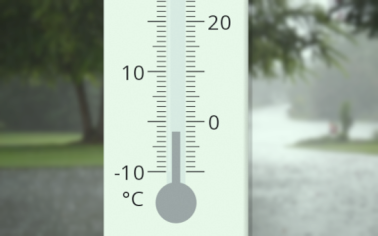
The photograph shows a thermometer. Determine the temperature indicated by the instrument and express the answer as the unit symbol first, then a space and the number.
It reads °C -2
